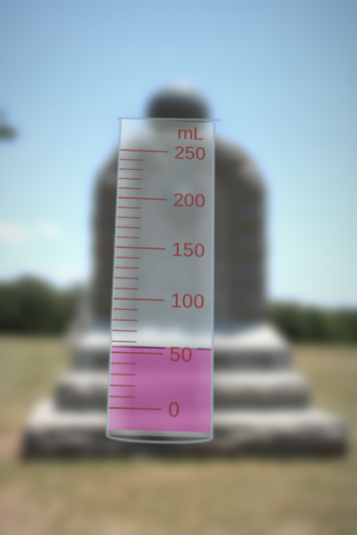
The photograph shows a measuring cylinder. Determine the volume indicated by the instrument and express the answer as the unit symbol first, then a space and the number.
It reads mL 55
